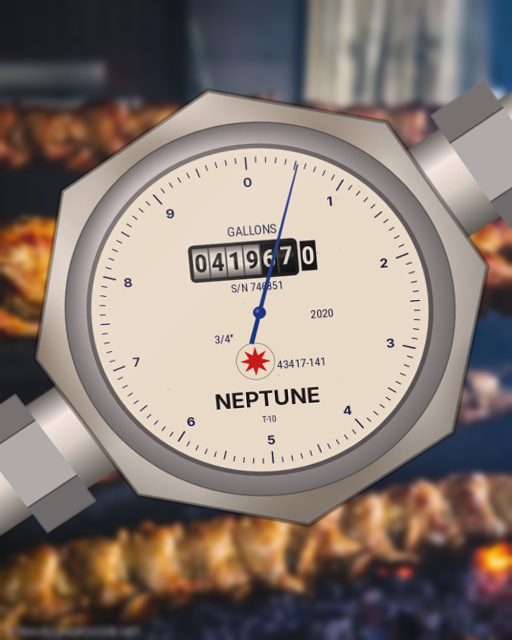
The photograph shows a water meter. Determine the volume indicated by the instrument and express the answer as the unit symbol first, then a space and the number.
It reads gal 419670.5
